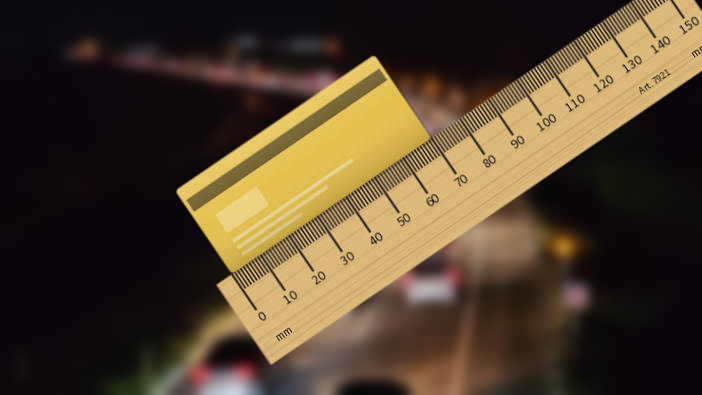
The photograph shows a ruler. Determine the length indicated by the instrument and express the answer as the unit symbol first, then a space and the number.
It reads mm 70
